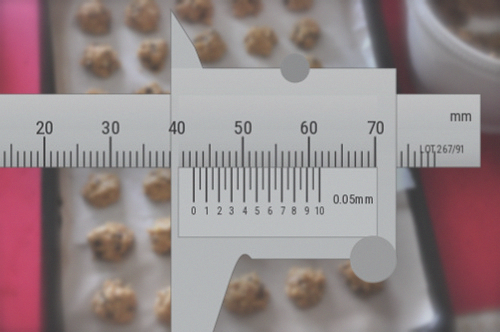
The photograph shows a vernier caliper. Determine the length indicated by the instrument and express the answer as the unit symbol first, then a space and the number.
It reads mm 42.6
